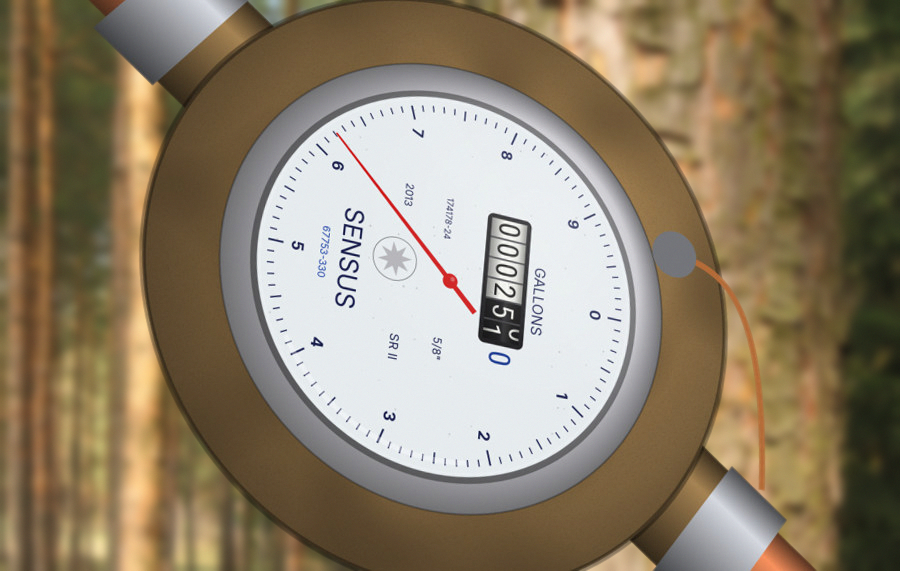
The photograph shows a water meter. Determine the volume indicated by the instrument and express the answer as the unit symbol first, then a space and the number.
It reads gal 2506.2
